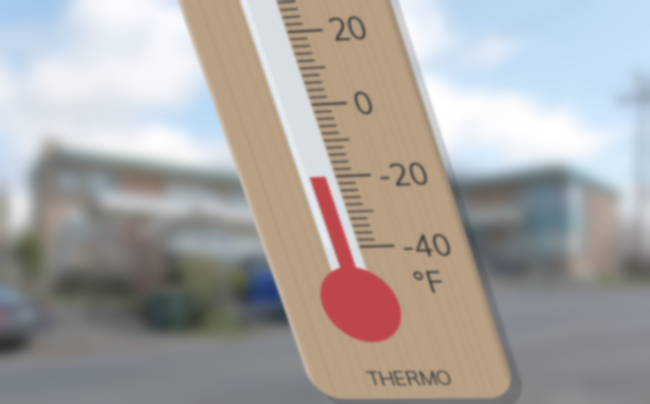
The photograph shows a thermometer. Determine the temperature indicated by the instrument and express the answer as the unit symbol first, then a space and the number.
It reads °F -20
